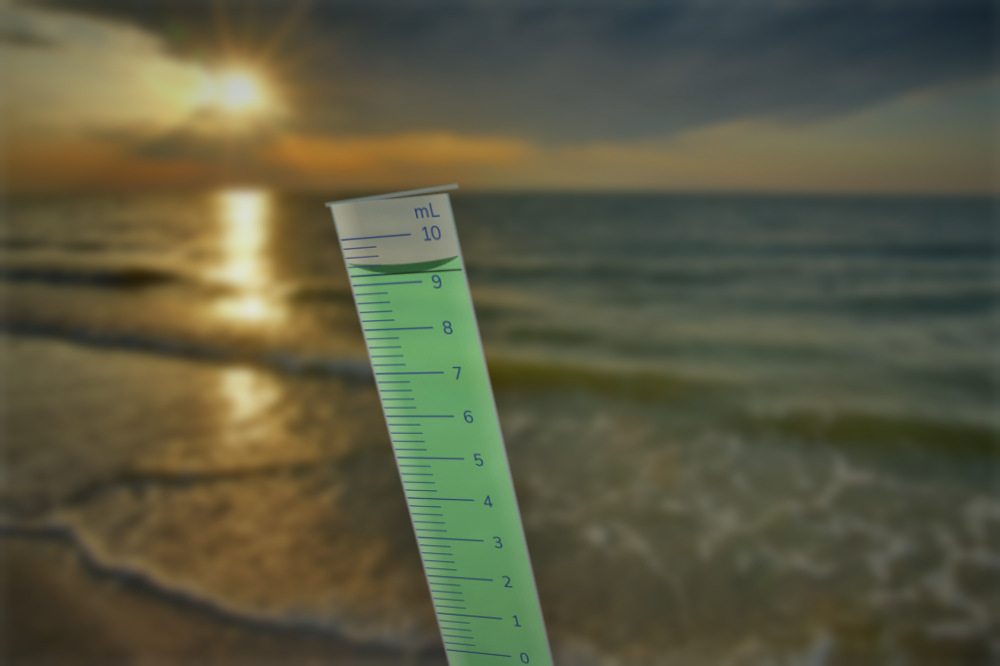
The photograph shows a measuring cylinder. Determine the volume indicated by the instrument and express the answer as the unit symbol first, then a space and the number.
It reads mL 9.2
